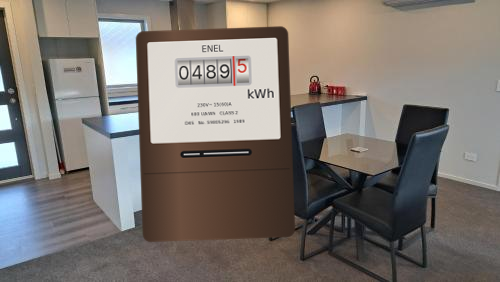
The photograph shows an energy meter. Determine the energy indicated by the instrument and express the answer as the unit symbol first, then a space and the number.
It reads kWh 489.5
